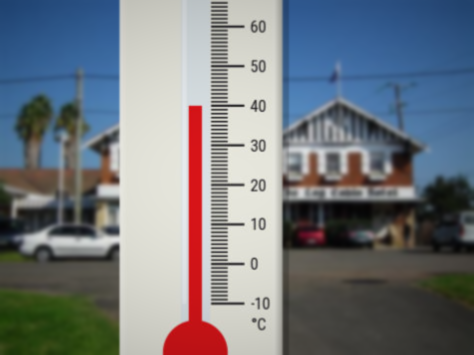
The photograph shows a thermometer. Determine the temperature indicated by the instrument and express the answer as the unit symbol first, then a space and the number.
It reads °C 40
